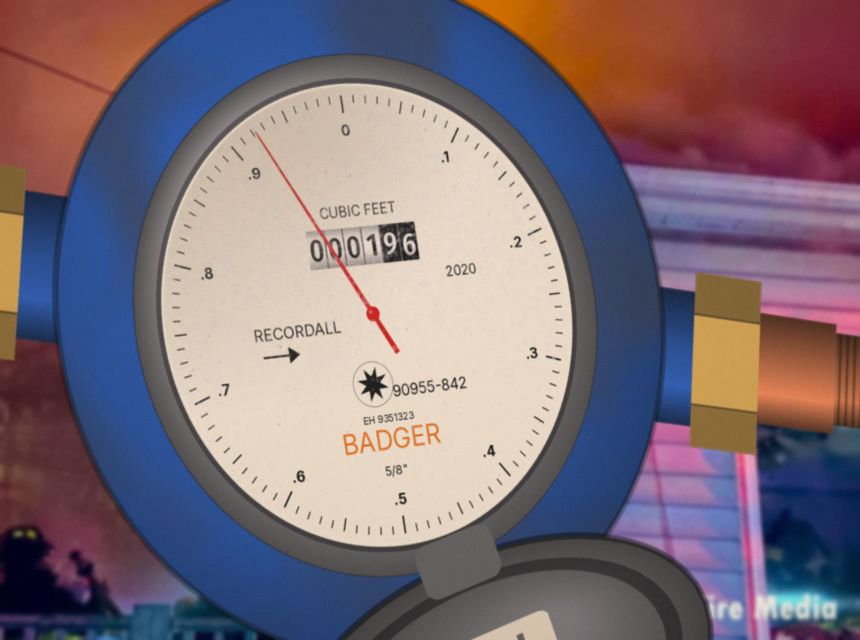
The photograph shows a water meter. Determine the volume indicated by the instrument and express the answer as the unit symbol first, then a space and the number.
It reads ft³ 195.92
